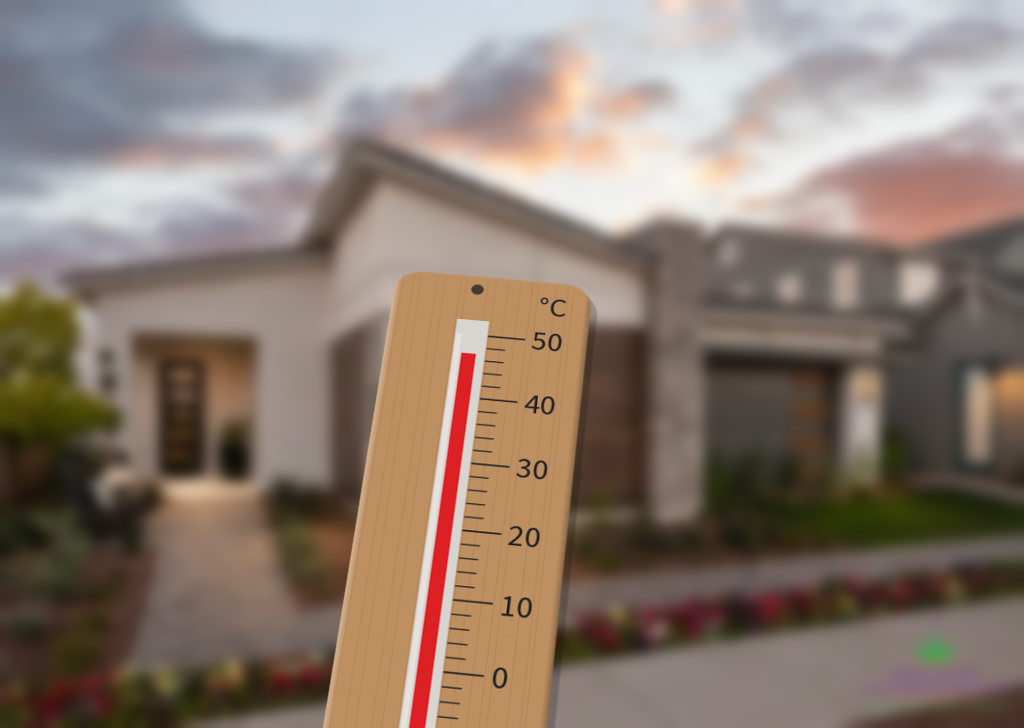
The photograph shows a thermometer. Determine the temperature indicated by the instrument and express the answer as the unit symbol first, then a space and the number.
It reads °C 47
